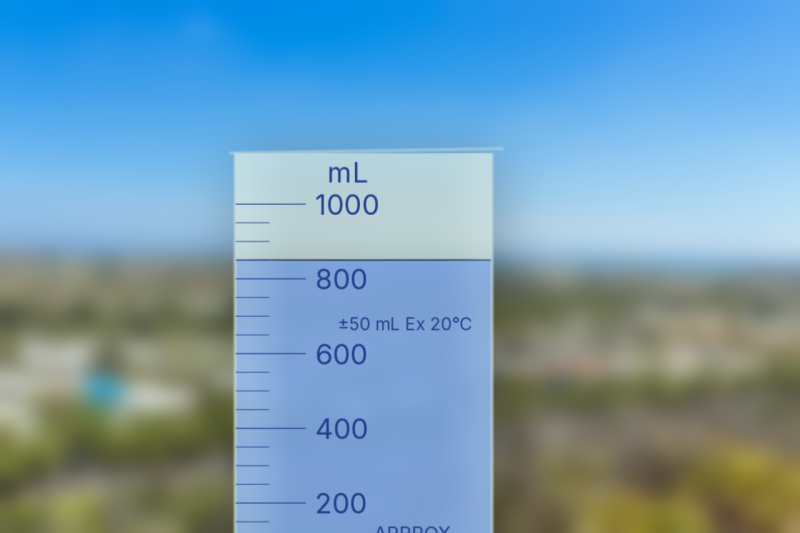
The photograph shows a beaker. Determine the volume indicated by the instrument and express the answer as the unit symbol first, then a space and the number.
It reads mL 850
